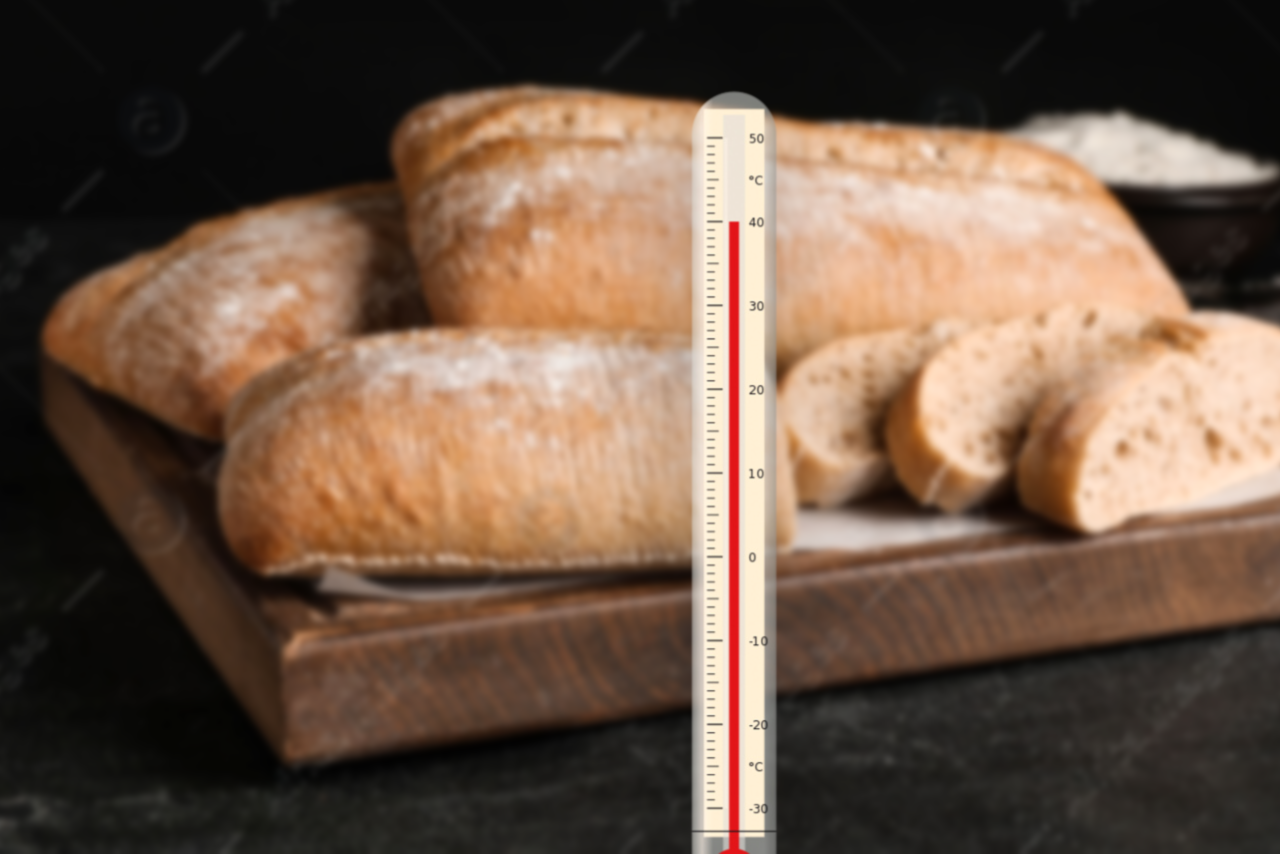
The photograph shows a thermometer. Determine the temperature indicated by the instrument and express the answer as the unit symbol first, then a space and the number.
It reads °C 40
